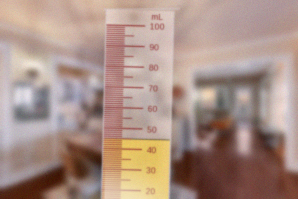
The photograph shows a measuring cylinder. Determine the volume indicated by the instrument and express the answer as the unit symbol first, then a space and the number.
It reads mL 45
